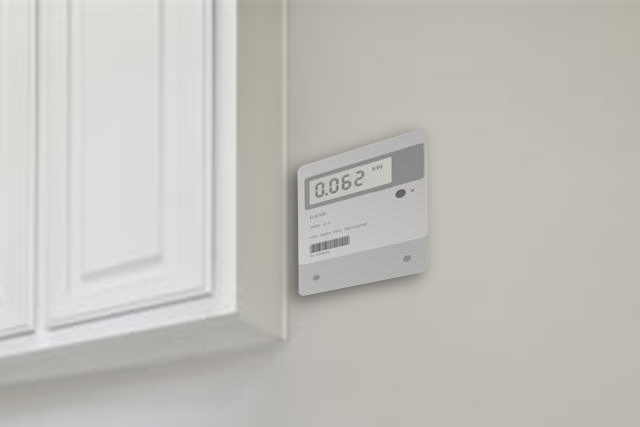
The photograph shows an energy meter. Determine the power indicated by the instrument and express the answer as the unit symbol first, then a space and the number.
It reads kW 0.062
